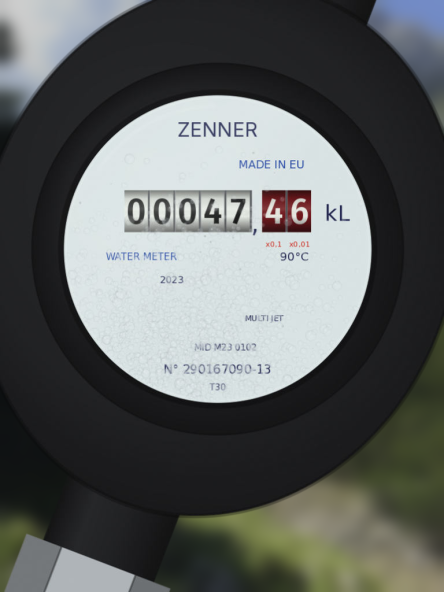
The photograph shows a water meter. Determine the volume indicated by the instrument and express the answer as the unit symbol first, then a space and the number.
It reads kL 47.46
